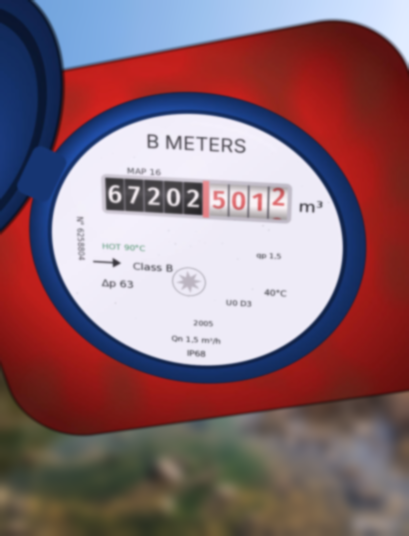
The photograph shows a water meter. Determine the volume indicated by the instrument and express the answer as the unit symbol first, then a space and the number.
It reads m³ 67202.5012
